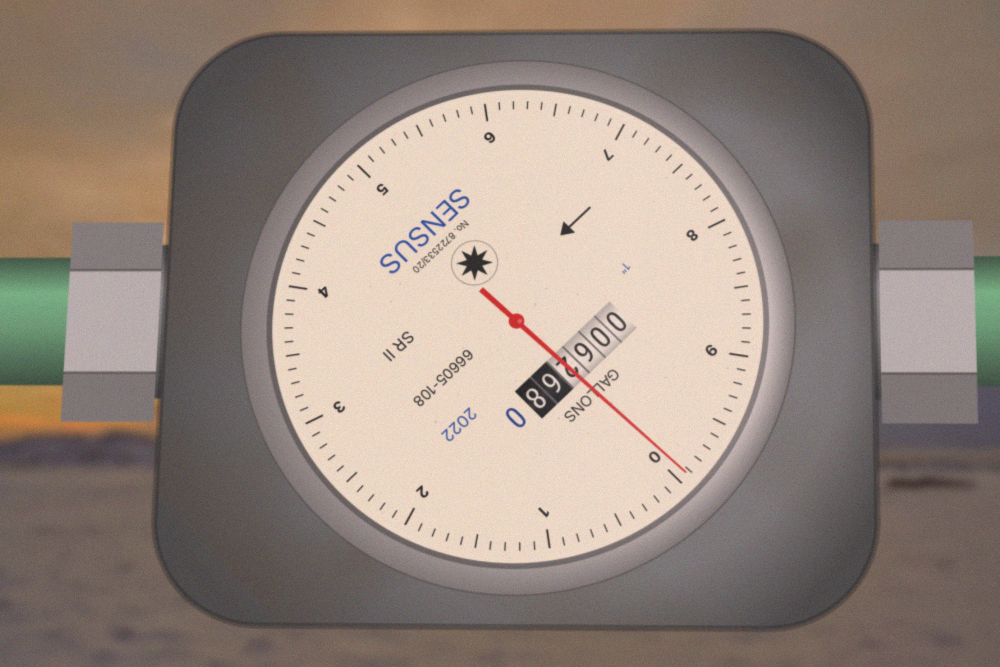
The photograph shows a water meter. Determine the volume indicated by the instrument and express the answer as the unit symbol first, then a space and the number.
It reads gal 62679.9
